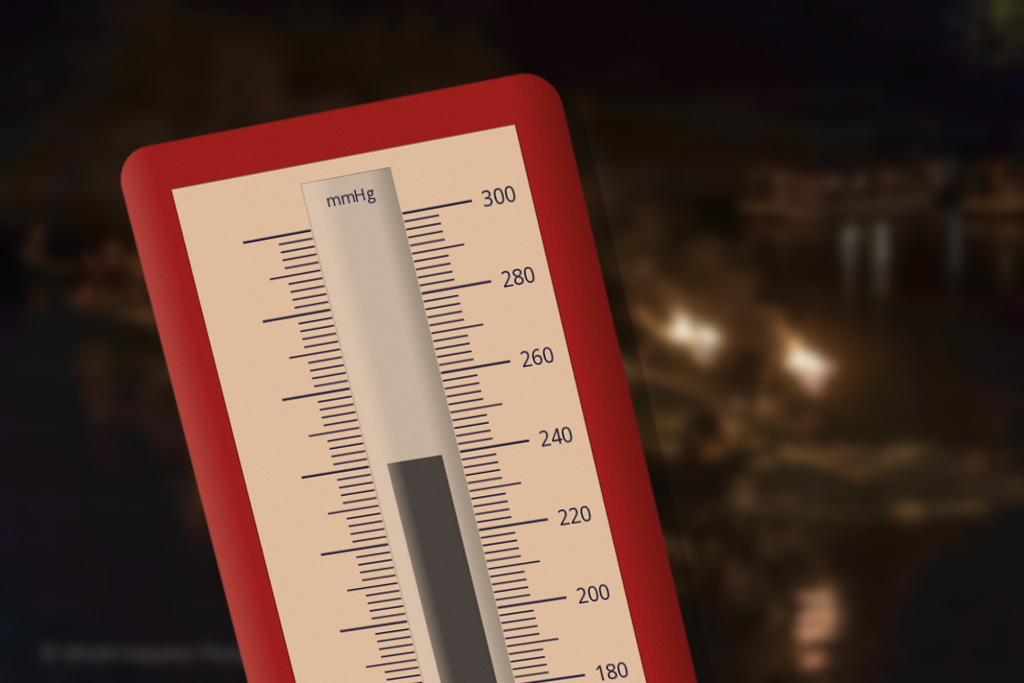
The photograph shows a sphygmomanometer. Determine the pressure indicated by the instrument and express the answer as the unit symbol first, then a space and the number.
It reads mmHg 240
